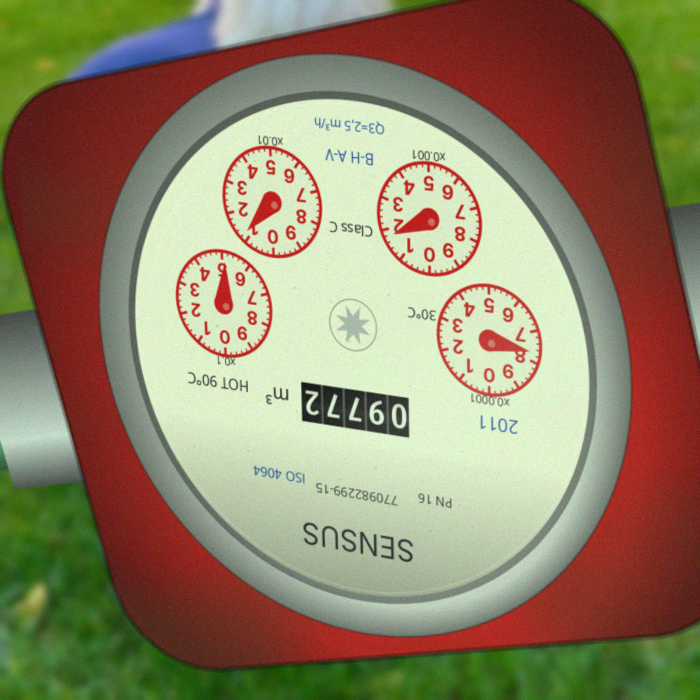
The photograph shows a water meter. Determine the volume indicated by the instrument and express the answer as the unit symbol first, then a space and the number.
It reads m³ 9772.5117
